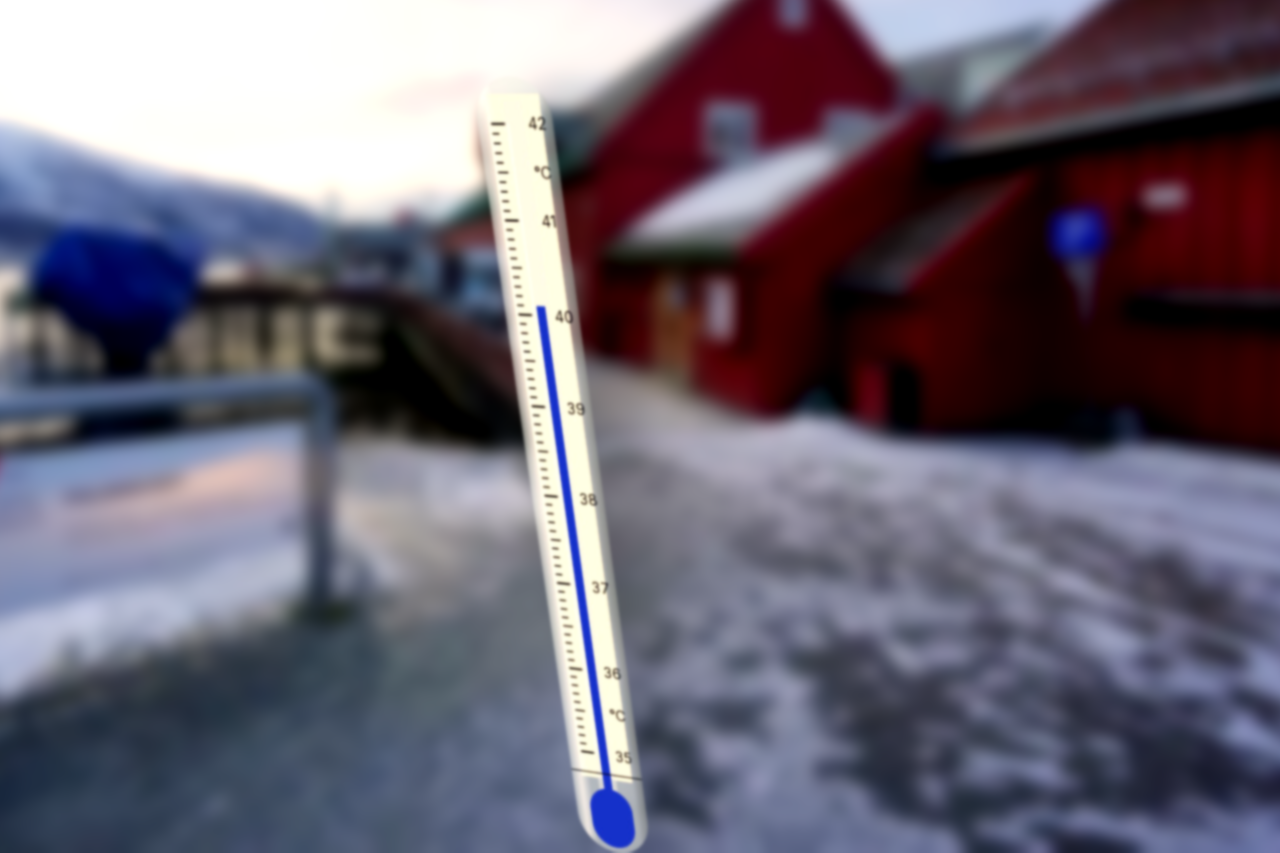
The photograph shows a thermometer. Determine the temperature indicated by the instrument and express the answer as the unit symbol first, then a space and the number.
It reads °C 40.1
